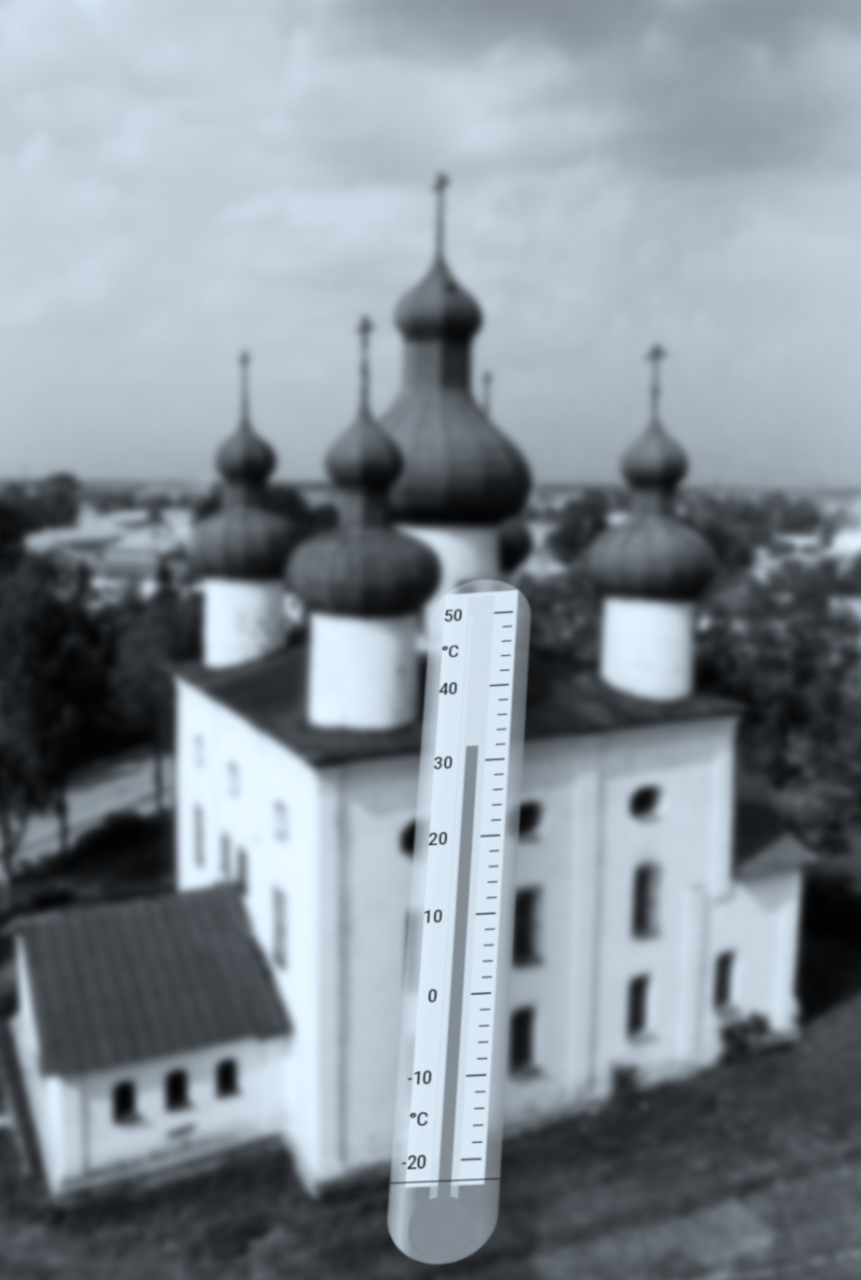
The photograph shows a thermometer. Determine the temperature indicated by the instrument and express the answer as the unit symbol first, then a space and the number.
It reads °C 32
